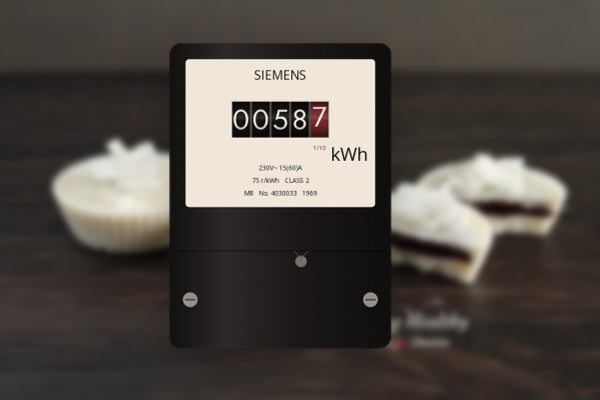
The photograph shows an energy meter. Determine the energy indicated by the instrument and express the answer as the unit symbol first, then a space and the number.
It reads kWh 58.7
